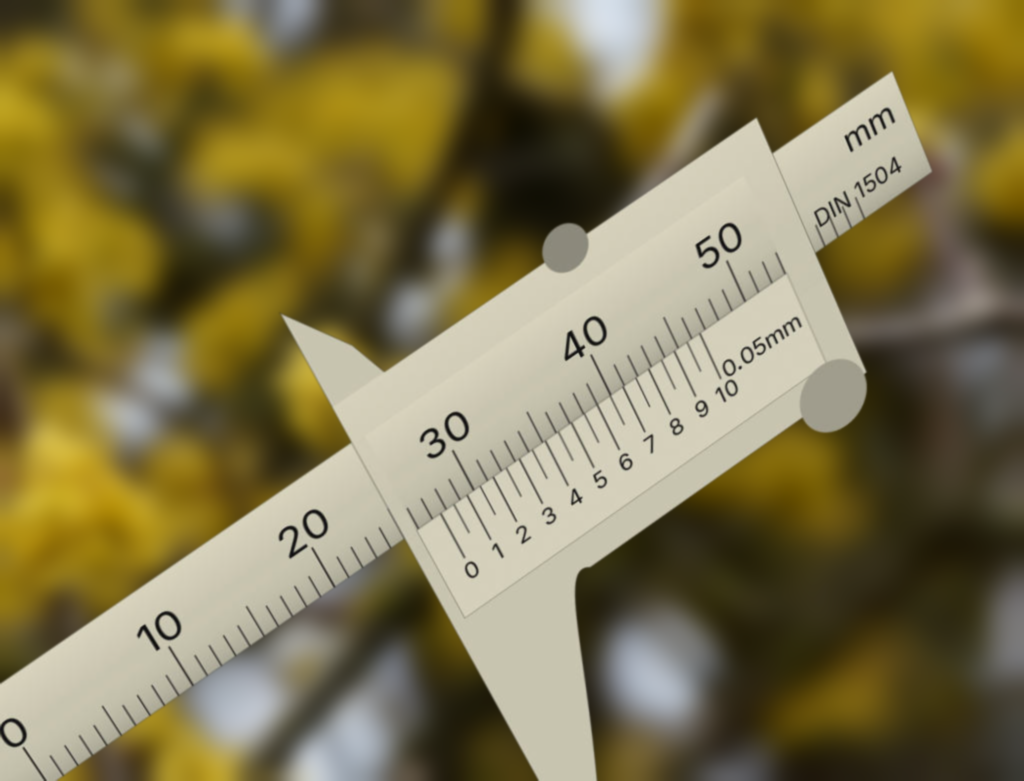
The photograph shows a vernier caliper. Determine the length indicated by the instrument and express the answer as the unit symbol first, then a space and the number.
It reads mm 27.6
